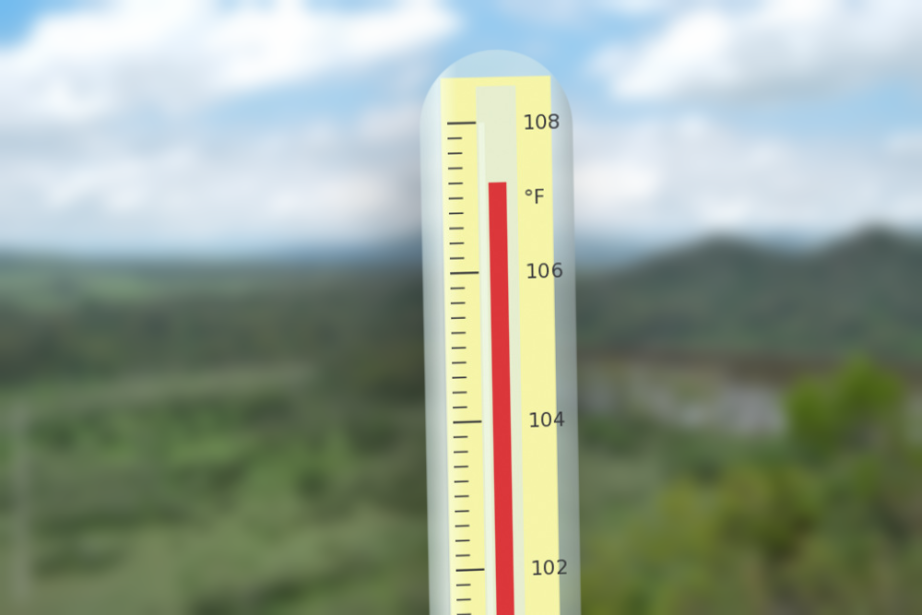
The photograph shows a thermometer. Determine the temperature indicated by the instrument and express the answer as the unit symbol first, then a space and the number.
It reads °F 107.2
